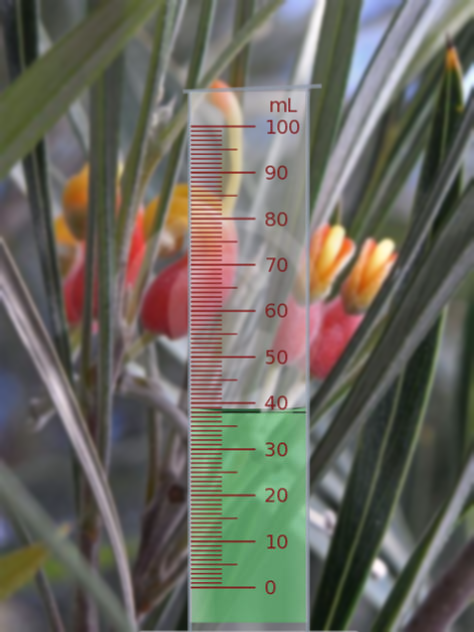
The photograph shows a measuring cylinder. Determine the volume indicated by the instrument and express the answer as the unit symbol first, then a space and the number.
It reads mL 38
